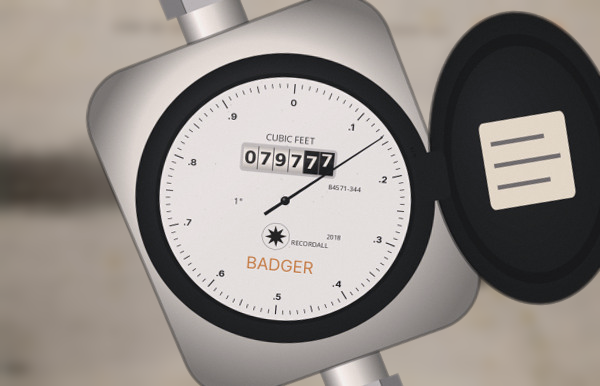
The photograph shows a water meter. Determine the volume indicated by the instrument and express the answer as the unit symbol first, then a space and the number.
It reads ft³ 79777.14
